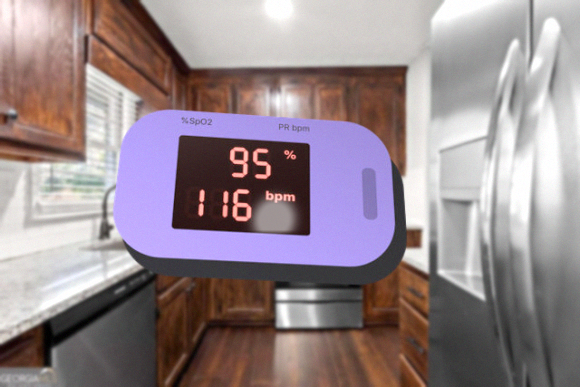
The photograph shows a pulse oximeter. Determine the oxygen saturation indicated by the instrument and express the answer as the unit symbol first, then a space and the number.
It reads % 95
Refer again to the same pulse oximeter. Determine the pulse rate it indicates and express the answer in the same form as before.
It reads bpm 116
